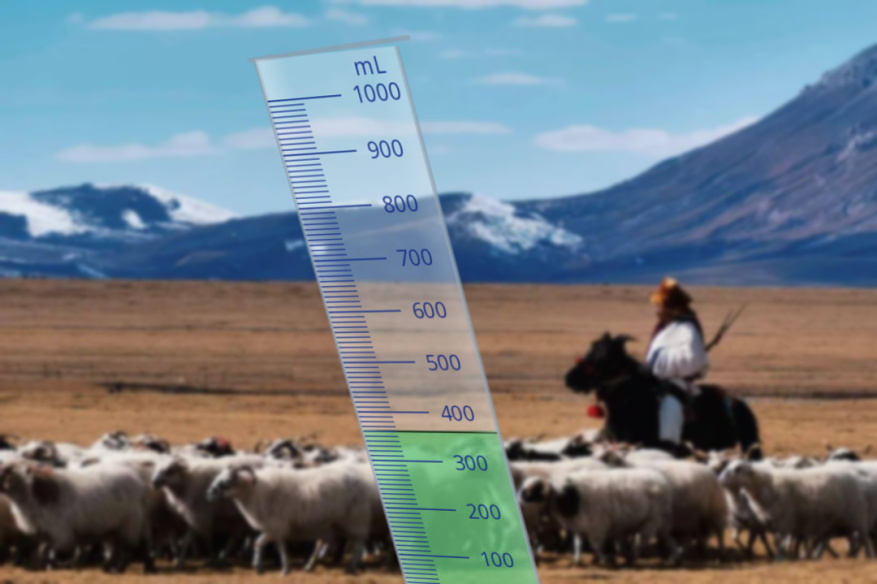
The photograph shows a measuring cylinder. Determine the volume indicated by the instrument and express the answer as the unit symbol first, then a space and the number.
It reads mL 360
